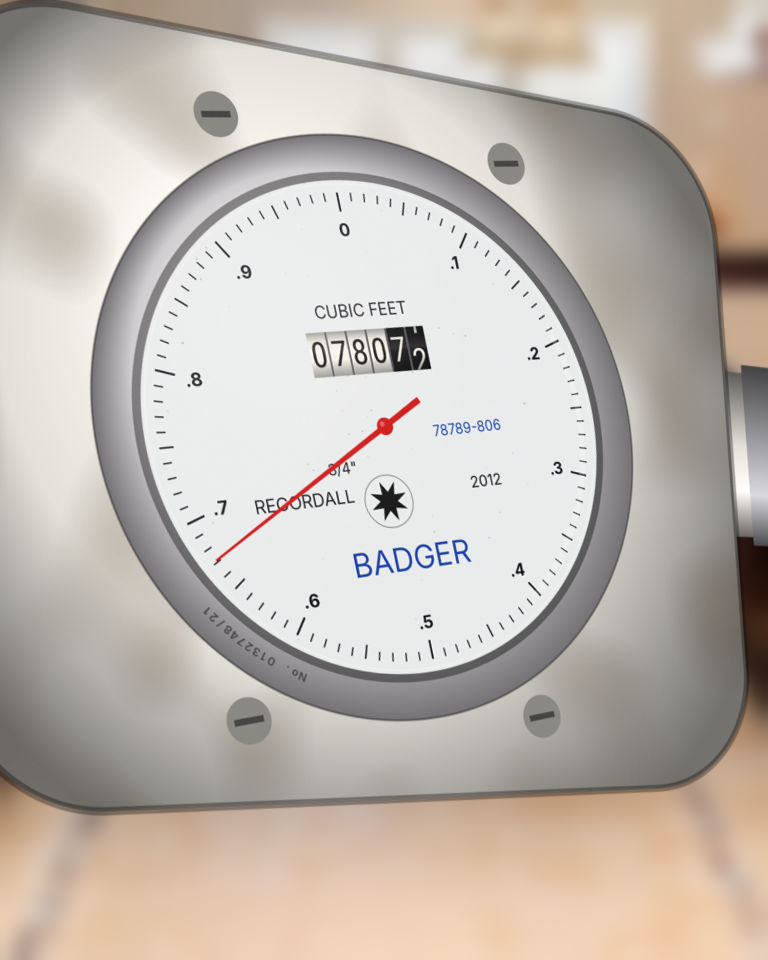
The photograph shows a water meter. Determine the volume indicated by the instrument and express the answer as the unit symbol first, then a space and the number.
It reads ft³ 78071.67
